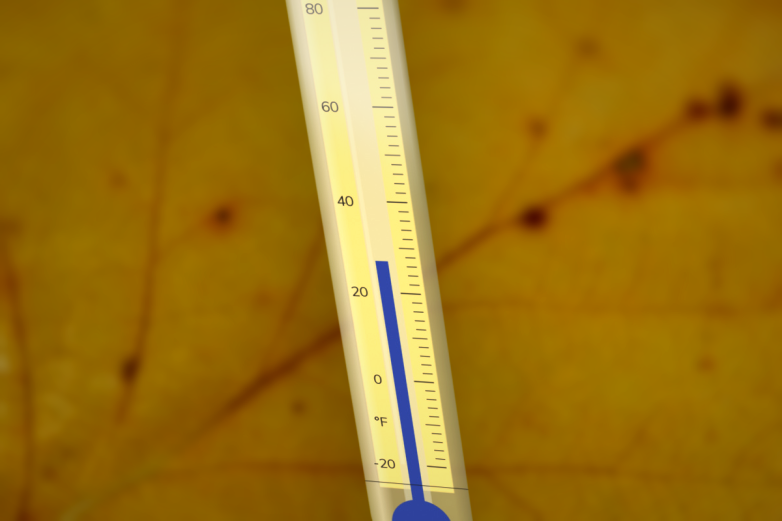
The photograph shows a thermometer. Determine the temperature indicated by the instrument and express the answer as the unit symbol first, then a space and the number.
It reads °F 27
